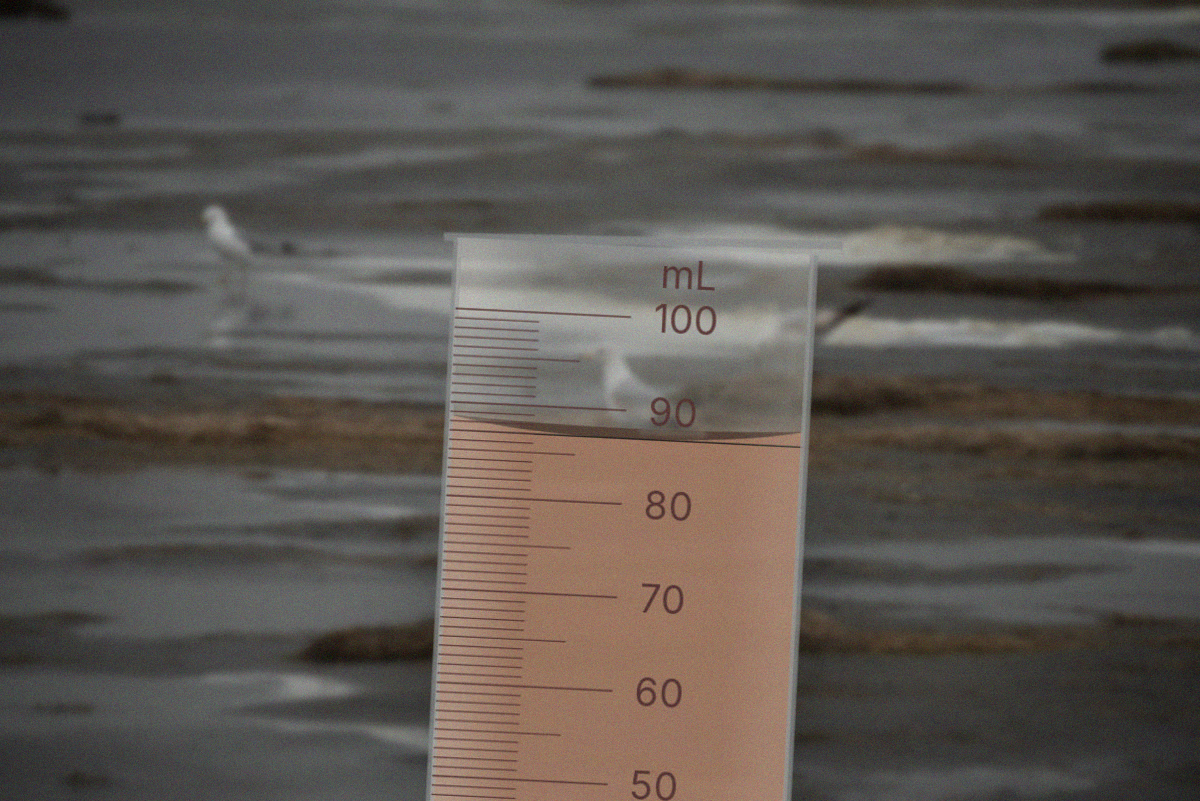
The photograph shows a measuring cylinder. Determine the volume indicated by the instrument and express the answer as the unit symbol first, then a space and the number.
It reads mL 87
